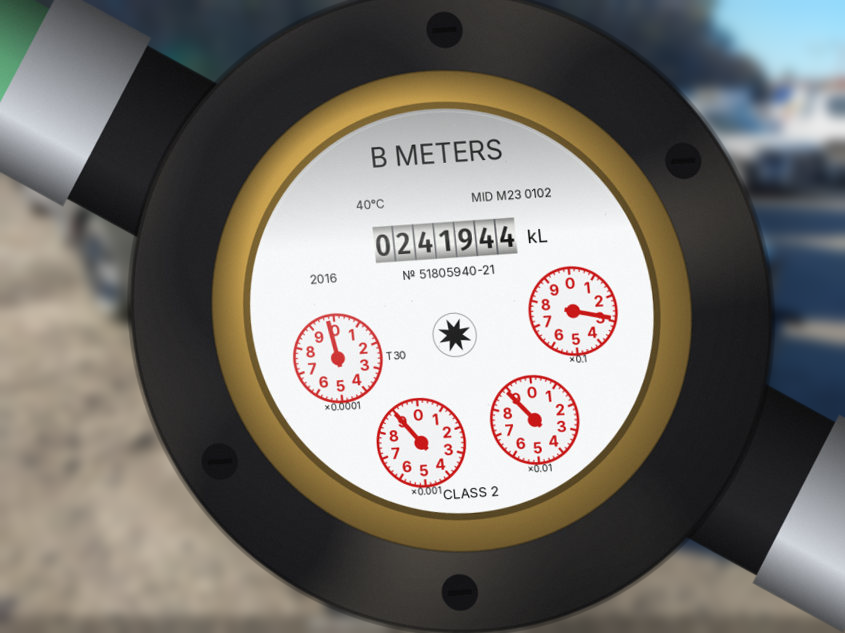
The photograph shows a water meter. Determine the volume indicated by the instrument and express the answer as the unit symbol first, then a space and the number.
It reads kL 241944.2889
